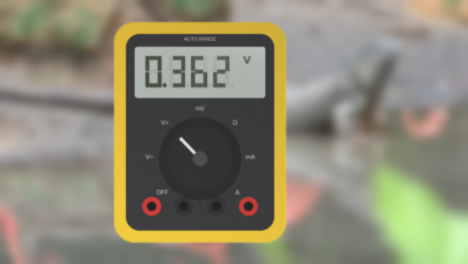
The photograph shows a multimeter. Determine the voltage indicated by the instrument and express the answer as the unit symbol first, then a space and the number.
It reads V 0.362
